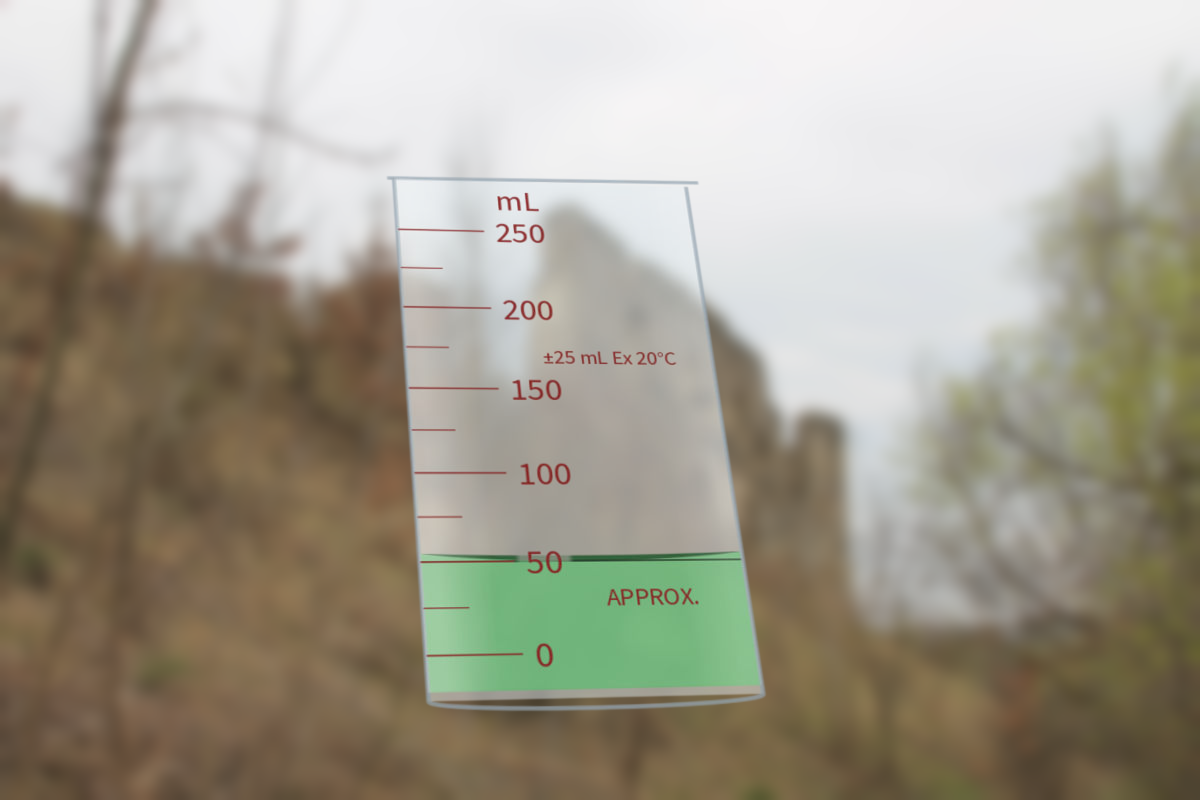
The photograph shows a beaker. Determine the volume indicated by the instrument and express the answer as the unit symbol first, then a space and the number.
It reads mL 50
